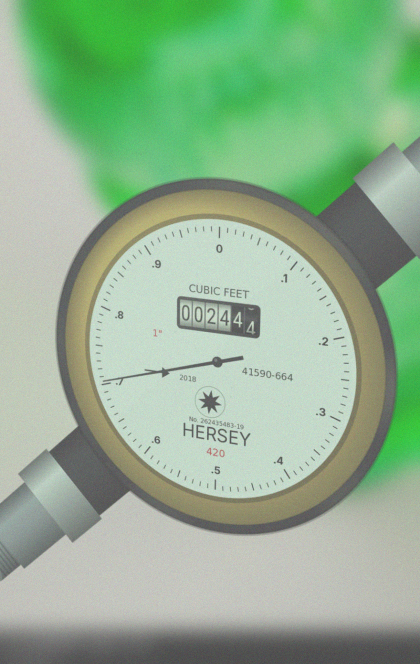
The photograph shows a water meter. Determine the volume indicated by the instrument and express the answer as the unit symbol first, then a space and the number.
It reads ft³ 2443.70
